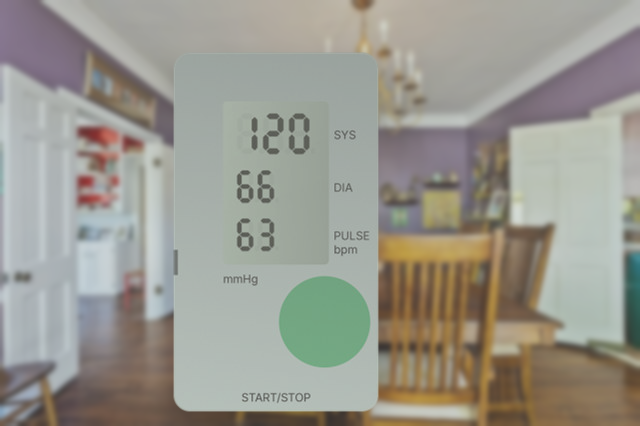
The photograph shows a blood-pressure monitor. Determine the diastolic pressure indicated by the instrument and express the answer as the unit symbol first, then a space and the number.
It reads mmHg 66
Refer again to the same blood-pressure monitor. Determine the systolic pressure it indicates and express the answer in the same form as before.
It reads mmHg 120
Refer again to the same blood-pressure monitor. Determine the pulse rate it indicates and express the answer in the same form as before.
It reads bpm 63
